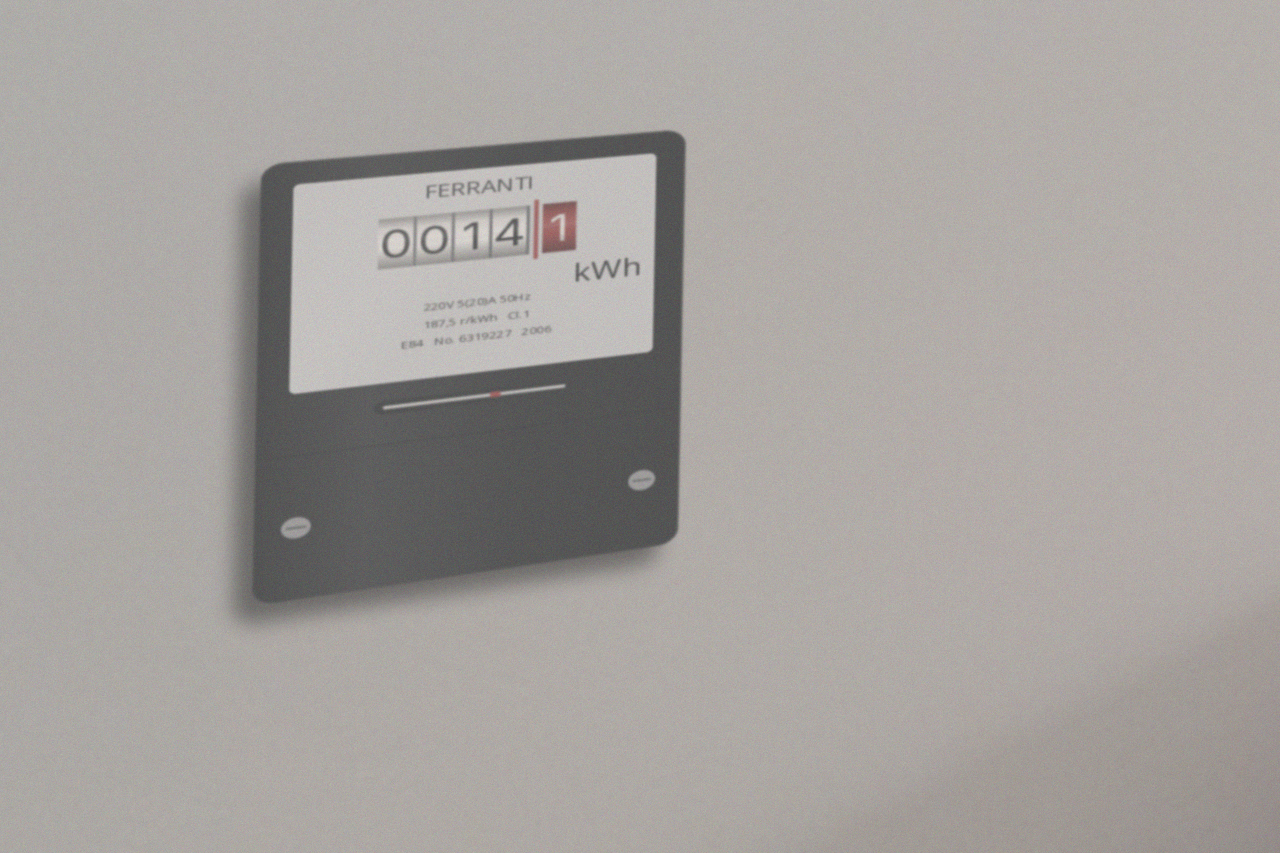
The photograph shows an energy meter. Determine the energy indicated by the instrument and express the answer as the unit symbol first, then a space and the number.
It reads kWh 14.1
